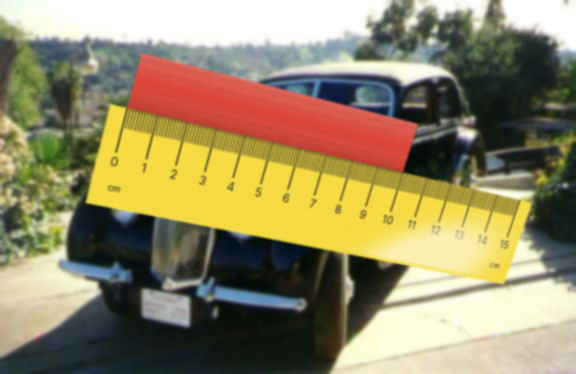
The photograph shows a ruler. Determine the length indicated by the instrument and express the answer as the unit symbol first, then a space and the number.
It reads cm 10
